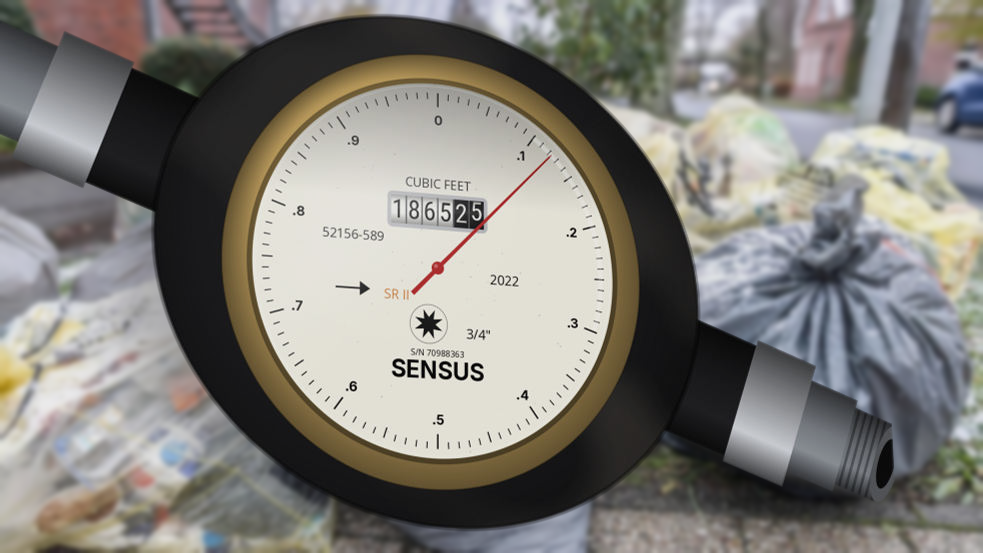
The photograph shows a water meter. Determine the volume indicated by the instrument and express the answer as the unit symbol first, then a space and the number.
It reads ft³ 186525.12
